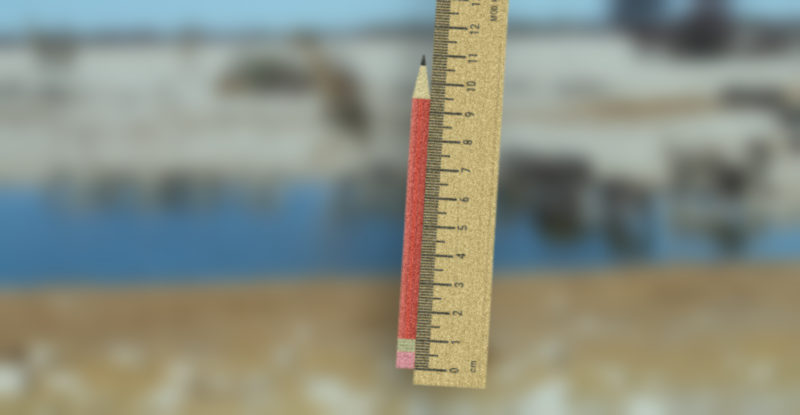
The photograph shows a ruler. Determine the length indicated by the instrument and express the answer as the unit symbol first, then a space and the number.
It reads cm 11
